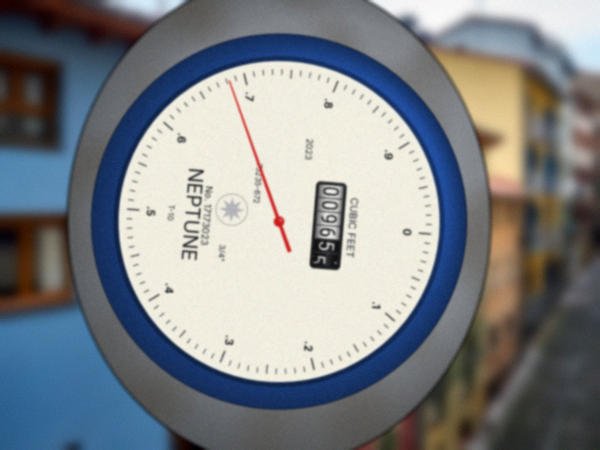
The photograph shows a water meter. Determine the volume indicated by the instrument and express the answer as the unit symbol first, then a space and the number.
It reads ft³ 9654.68
